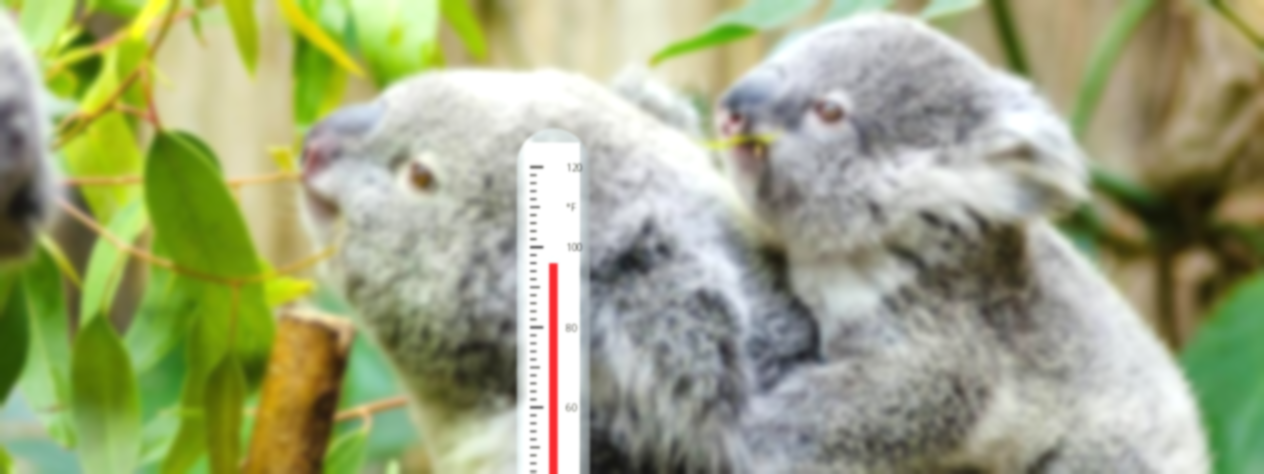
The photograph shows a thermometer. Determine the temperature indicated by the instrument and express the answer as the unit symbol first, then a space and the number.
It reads °F 96
